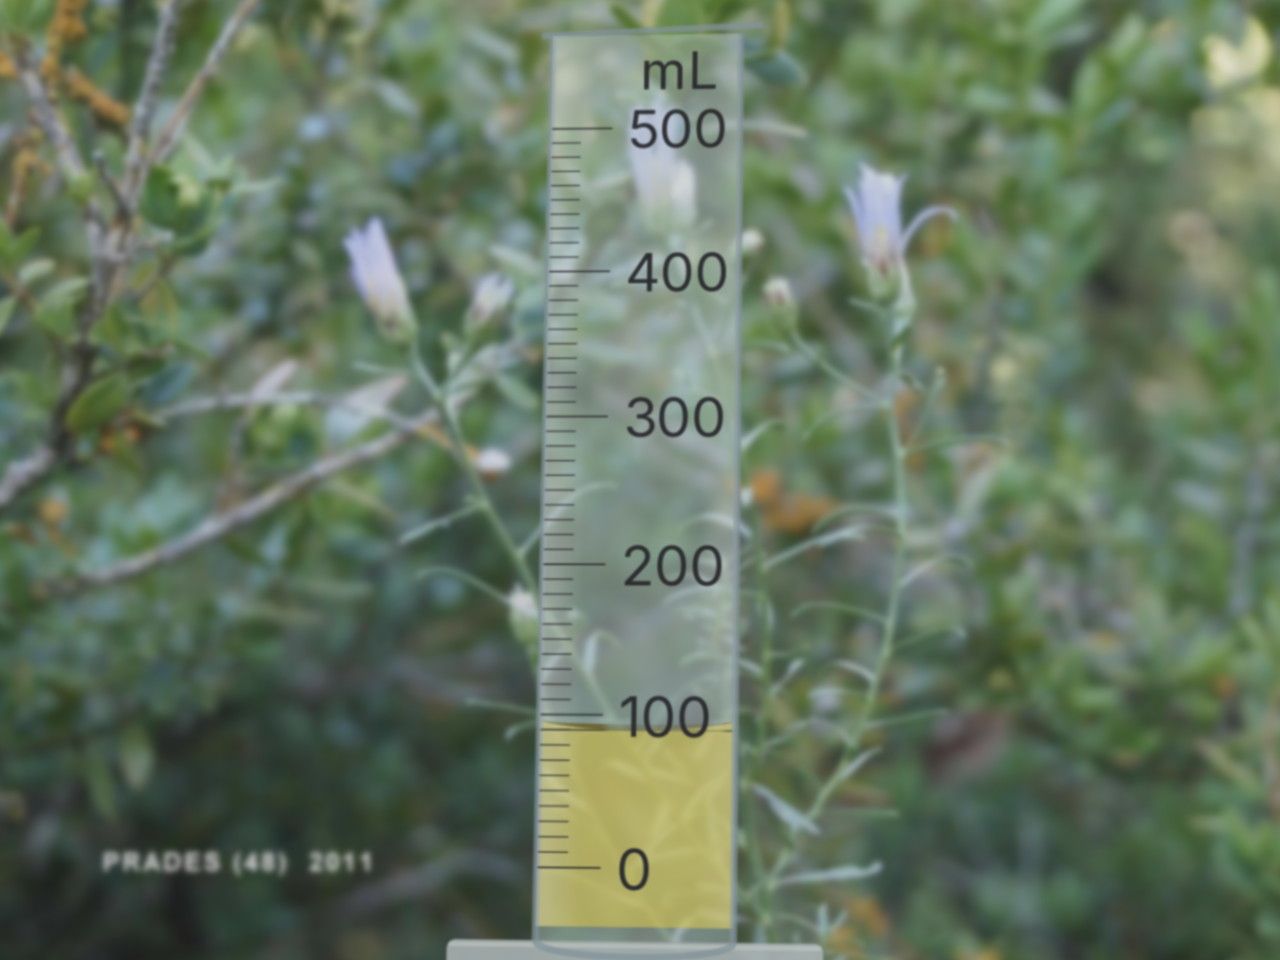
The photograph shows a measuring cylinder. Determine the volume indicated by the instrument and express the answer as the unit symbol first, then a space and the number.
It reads mL 90
